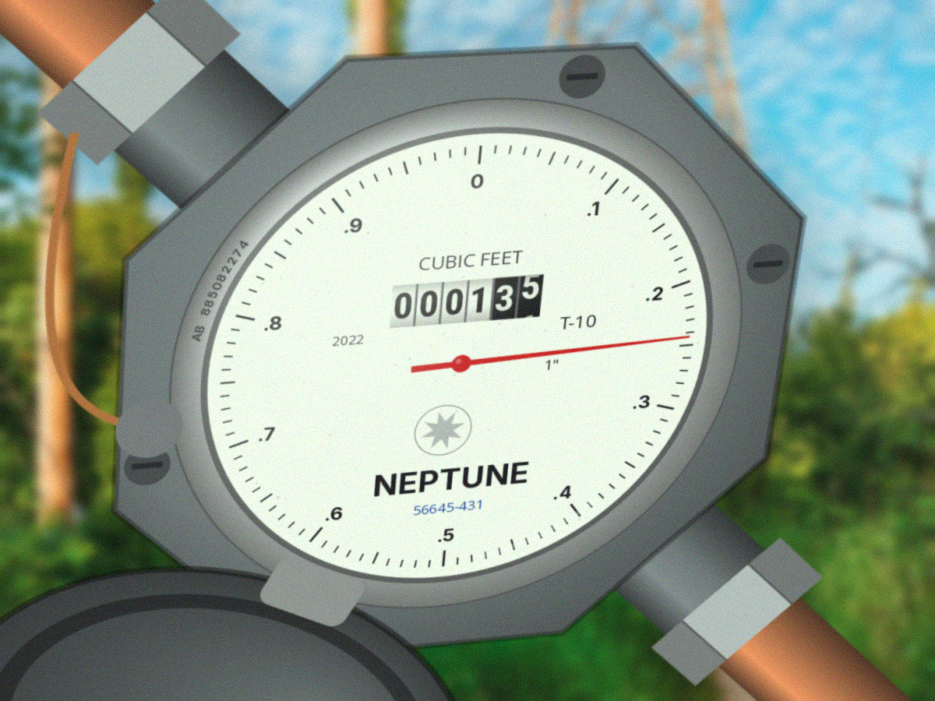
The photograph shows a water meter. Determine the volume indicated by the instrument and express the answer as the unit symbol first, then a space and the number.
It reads ft³ 135.24
